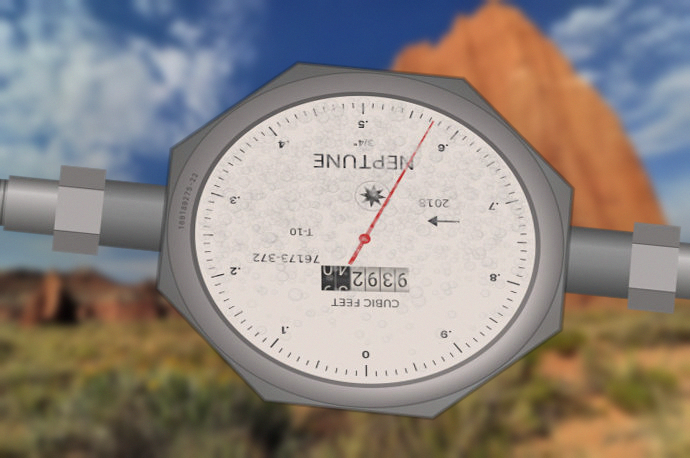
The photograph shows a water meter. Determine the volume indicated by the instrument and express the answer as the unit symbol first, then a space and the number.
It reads ft³ 939239.57
